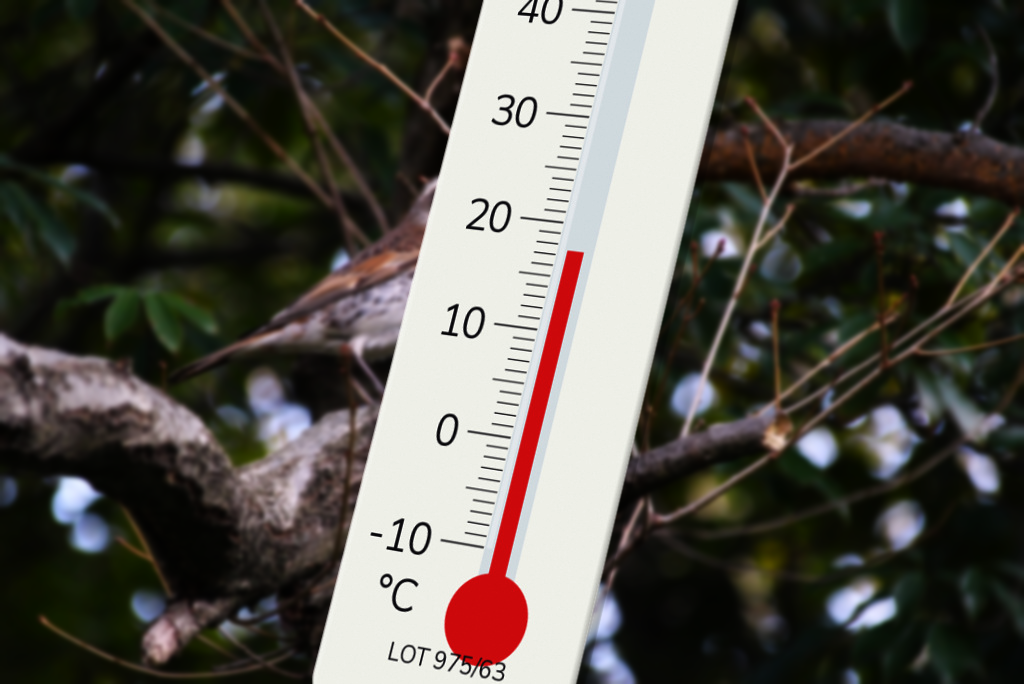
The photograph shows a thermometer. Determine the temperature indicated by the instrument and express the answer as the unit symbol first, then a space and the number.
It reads °C 17.5
